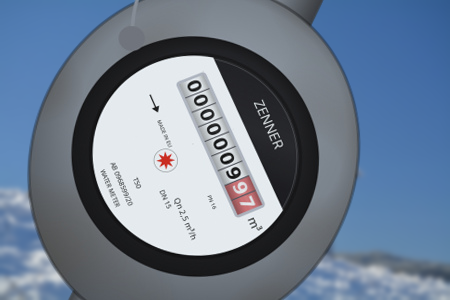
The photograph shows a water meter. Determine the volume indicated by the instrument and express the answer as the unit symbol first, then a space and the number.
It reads m³ 9.97
